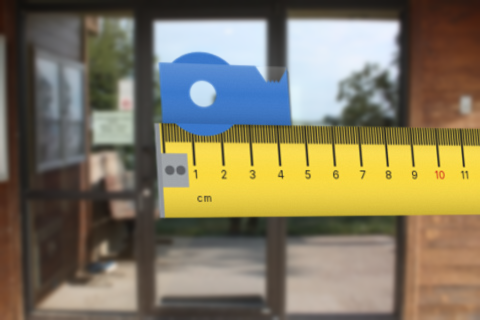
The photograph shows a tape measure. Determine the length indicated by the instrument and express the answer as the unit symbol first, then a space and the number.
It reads cm 4.5
